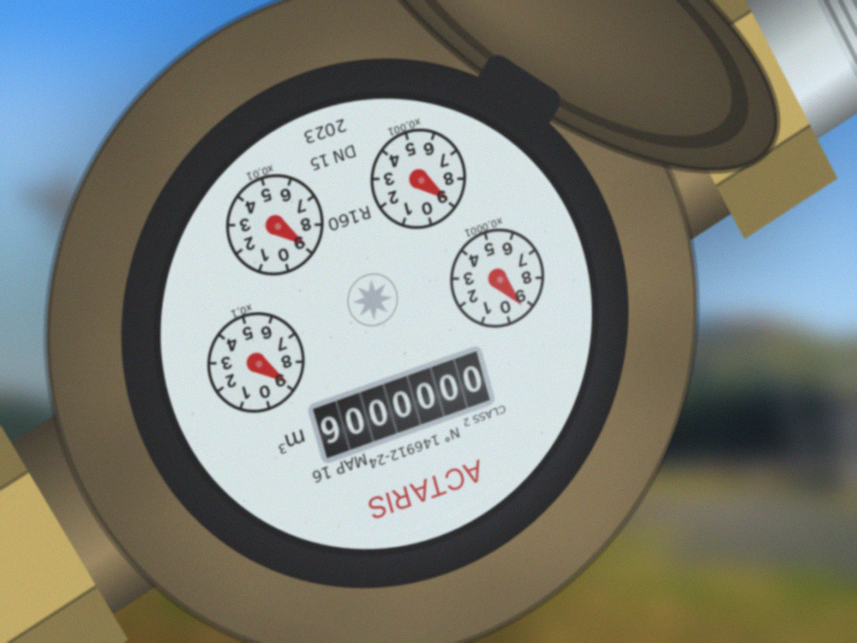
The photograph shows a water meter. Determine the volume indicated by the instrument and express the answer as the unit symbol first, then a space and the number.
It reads m³ 6.8889
